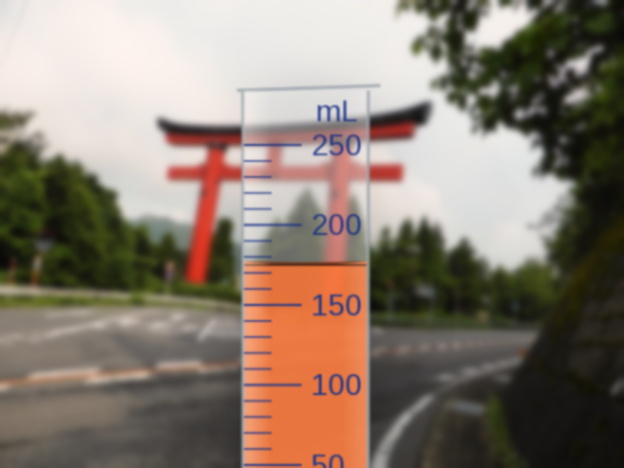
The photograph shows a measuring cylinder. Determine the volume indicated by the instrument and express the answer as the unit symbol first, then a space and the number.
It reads mL 175
